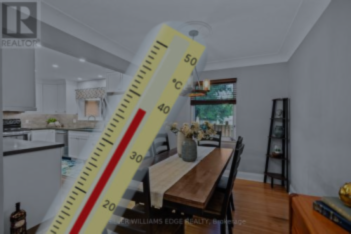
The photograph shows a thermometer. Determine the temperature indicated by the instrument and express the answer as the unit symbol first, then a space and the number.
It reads °C 38
